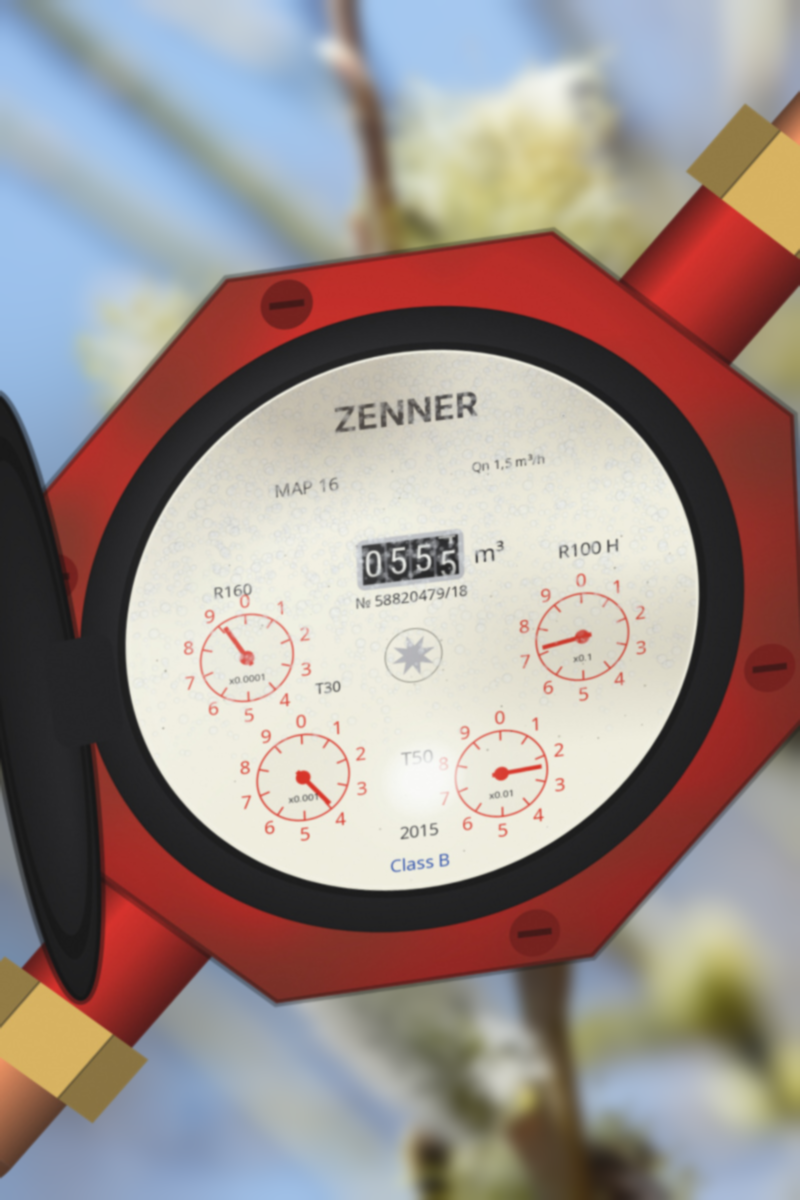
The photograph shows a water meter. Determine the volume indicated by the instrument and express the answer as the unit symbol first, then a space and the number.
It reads m³ 554.7239
